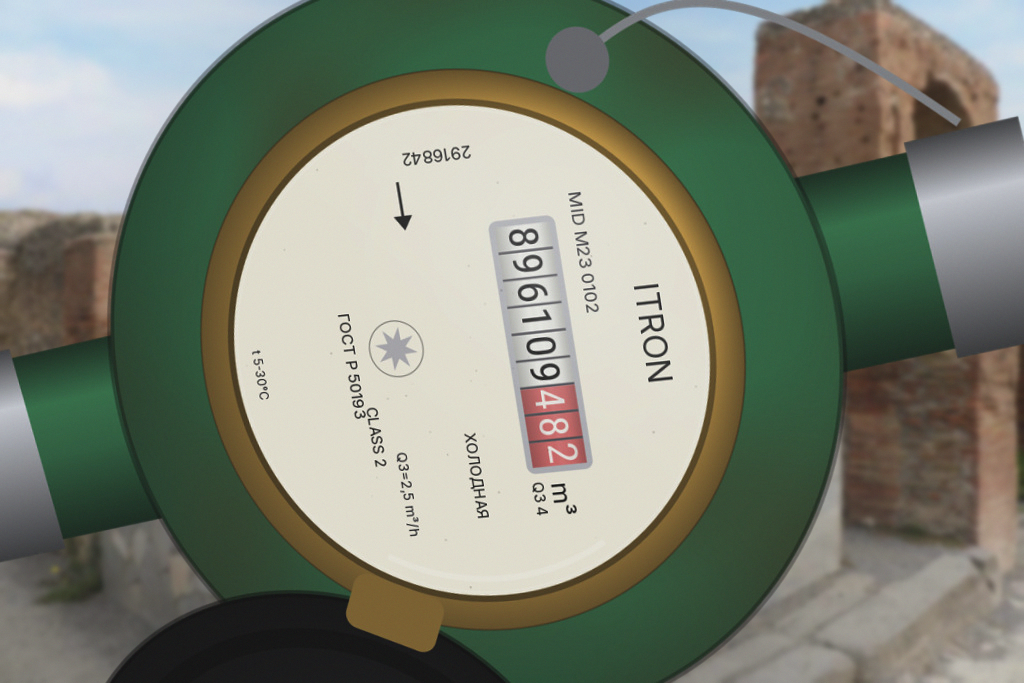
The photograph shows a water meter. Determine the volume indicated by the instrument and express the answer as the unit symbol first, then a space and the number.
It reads m³ 896109.482
